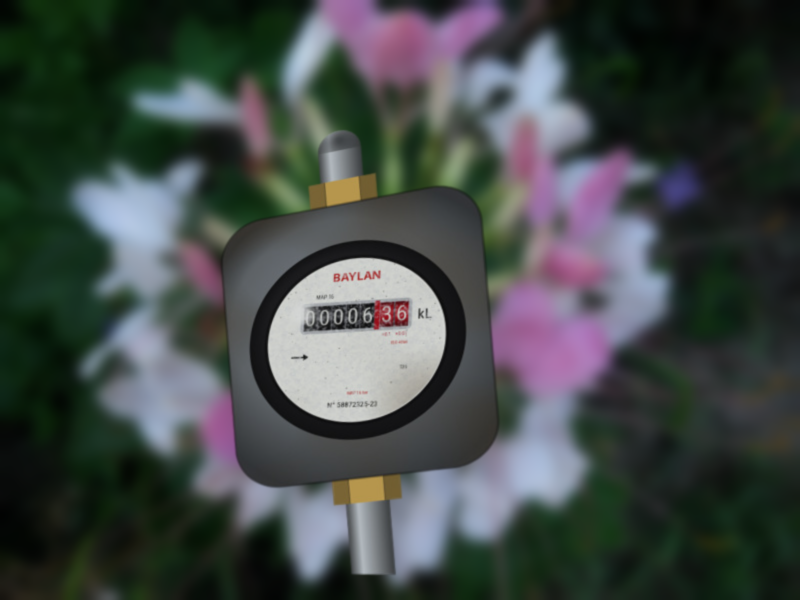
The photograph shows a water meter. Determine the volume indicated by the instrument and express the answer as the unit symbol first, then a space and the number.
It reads kL 6.36
